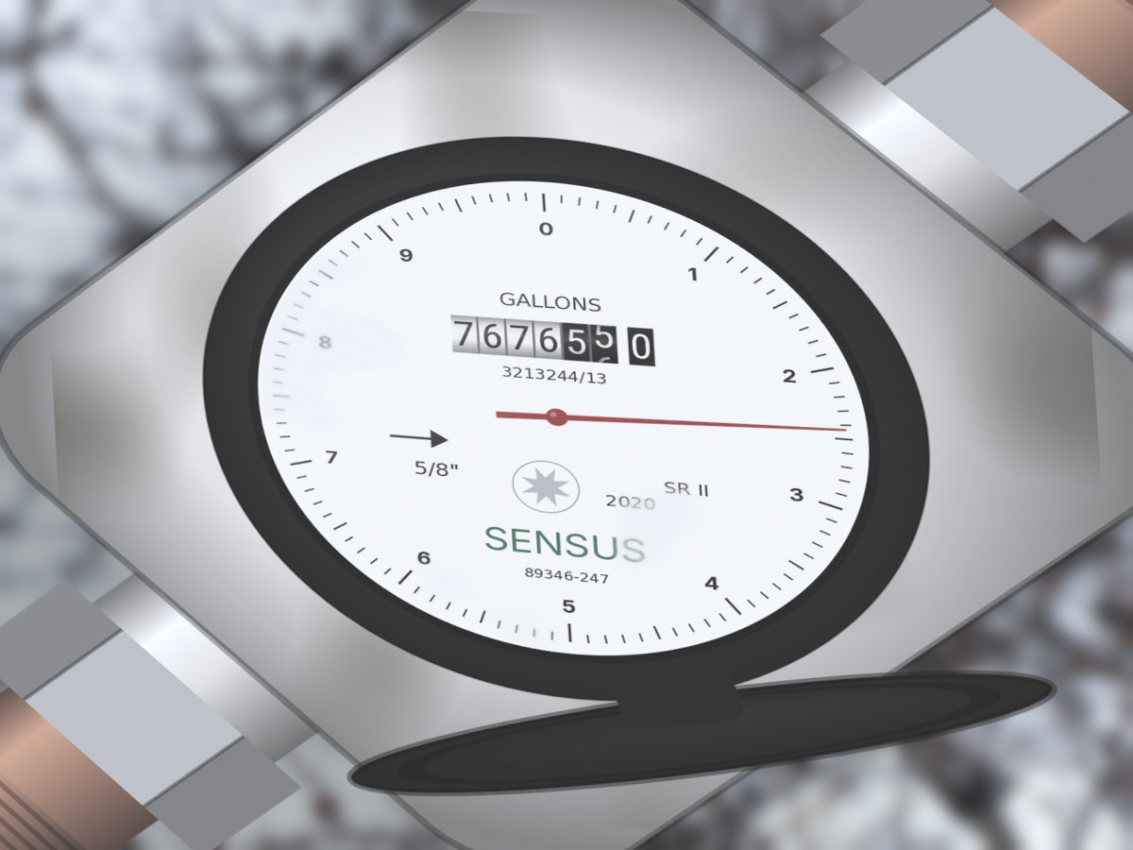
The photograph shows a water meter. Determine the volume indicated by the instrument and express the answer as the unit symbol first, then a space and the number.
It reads gal 7676552.4
